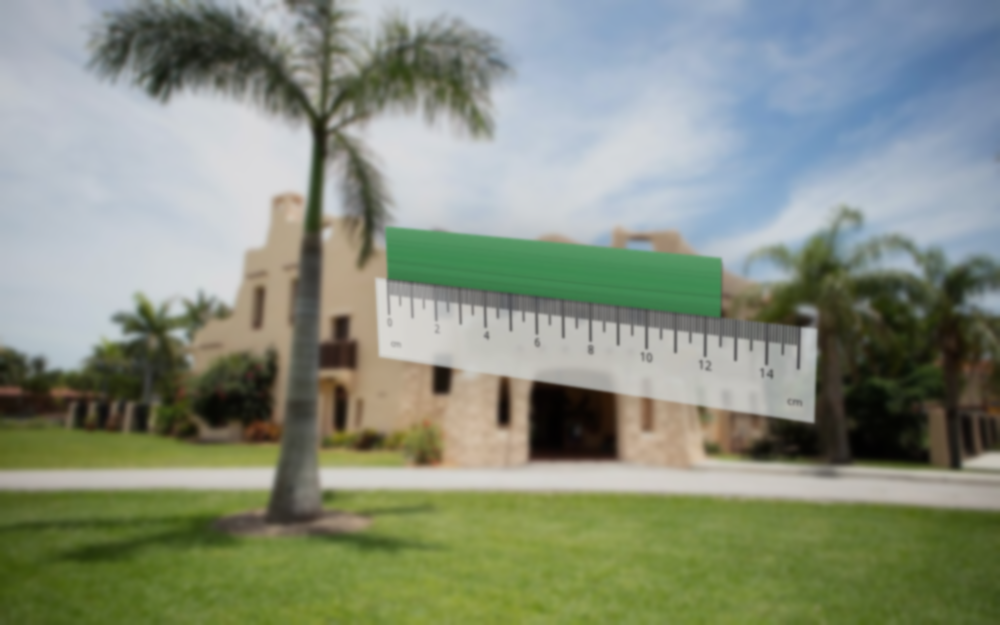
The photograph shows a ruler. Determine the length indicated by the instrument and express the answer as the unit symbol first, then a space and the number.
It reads cm 12.5
